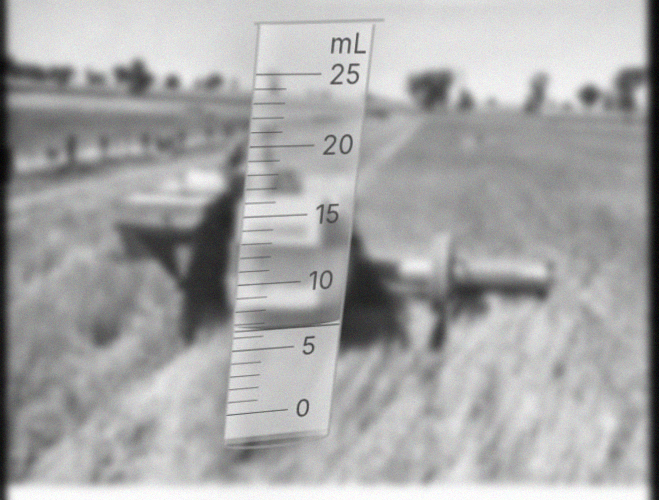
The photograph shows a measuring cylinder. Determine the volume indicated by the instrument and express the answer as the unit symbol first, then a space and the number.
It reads mL 6.5
